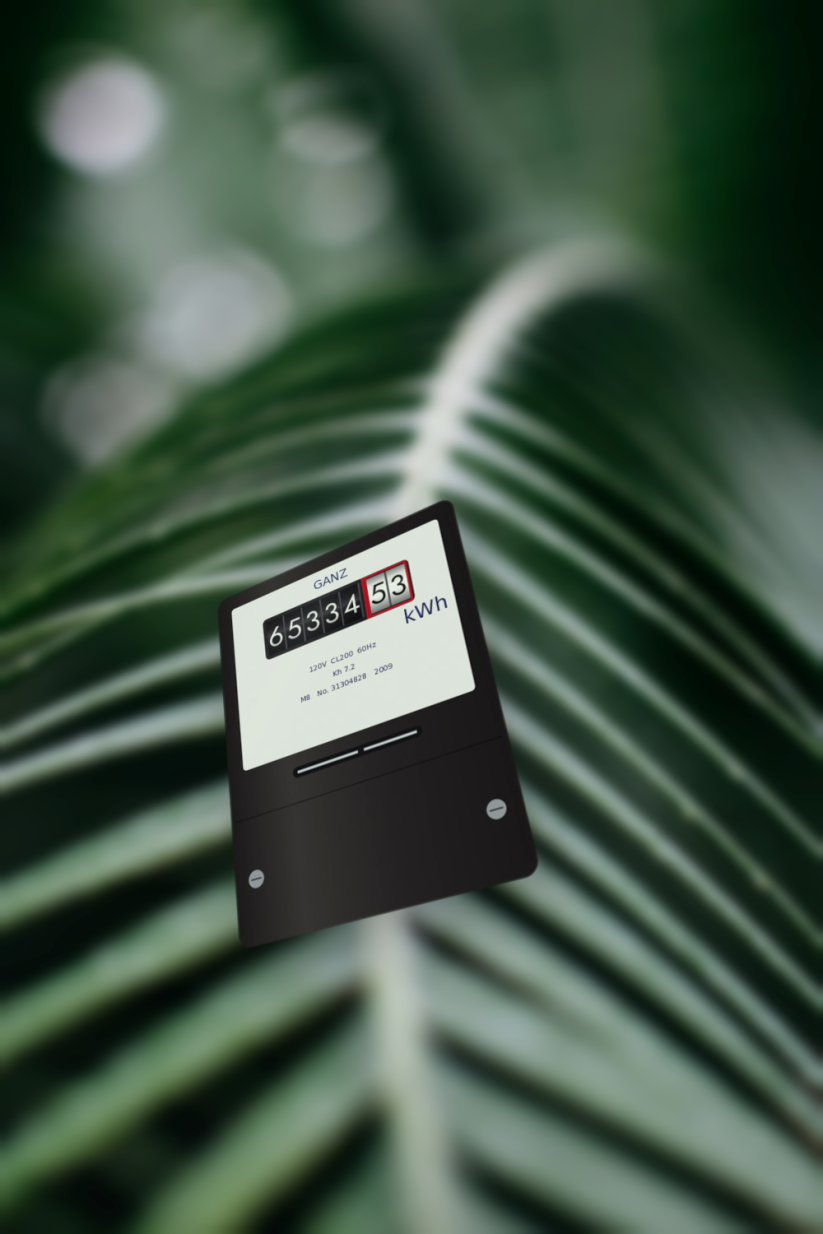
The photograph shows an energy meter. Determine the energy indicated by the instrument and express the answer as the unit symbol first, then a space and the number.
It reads kWh 65334.53
